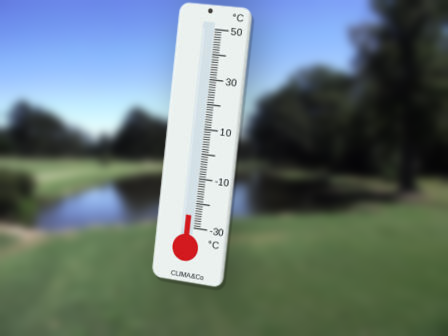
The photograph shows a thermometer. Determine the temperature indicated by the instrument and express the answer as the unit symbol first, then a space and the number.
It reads °C -25
